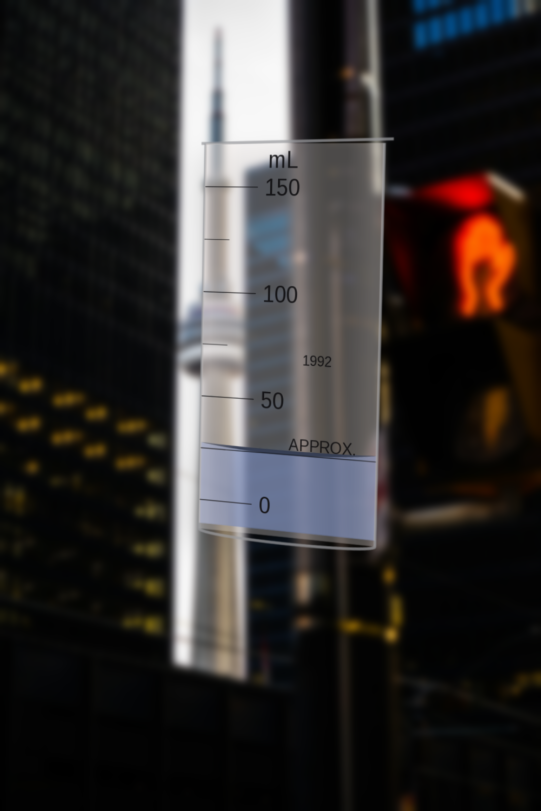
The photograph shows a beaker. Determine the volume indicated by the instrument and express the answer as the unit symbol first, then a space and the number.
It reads mL 25
